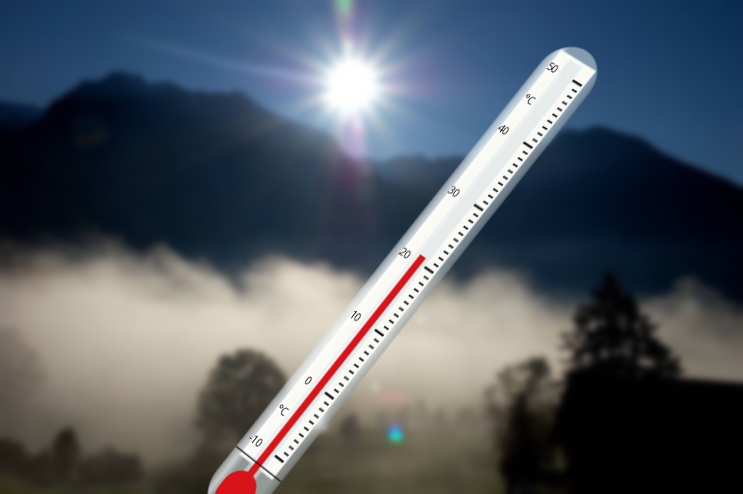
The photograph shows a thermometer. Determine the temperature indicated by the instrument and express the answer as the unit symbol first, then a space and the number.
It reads °C 21
